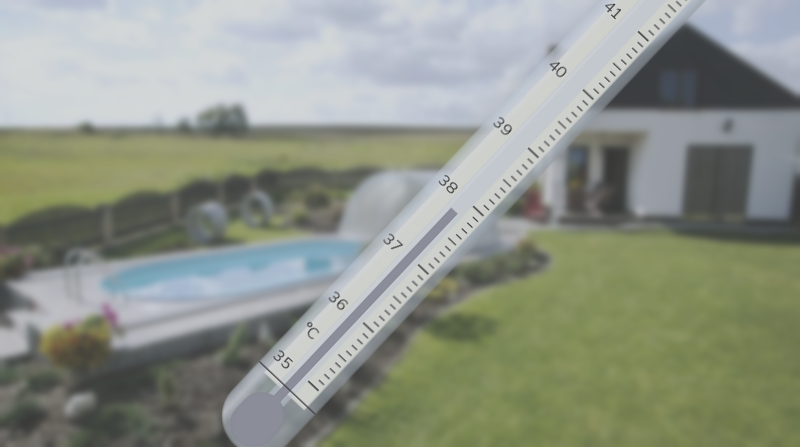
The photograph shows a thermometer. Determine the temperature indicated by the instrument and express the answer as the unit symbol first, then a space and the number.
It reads °C 37.8
